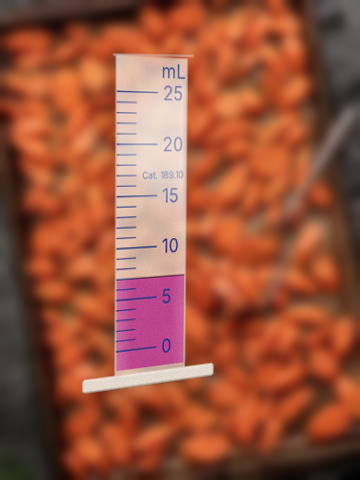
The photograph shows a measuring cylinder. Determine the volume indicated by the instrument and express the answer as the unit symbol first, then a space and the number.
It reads mL 7
